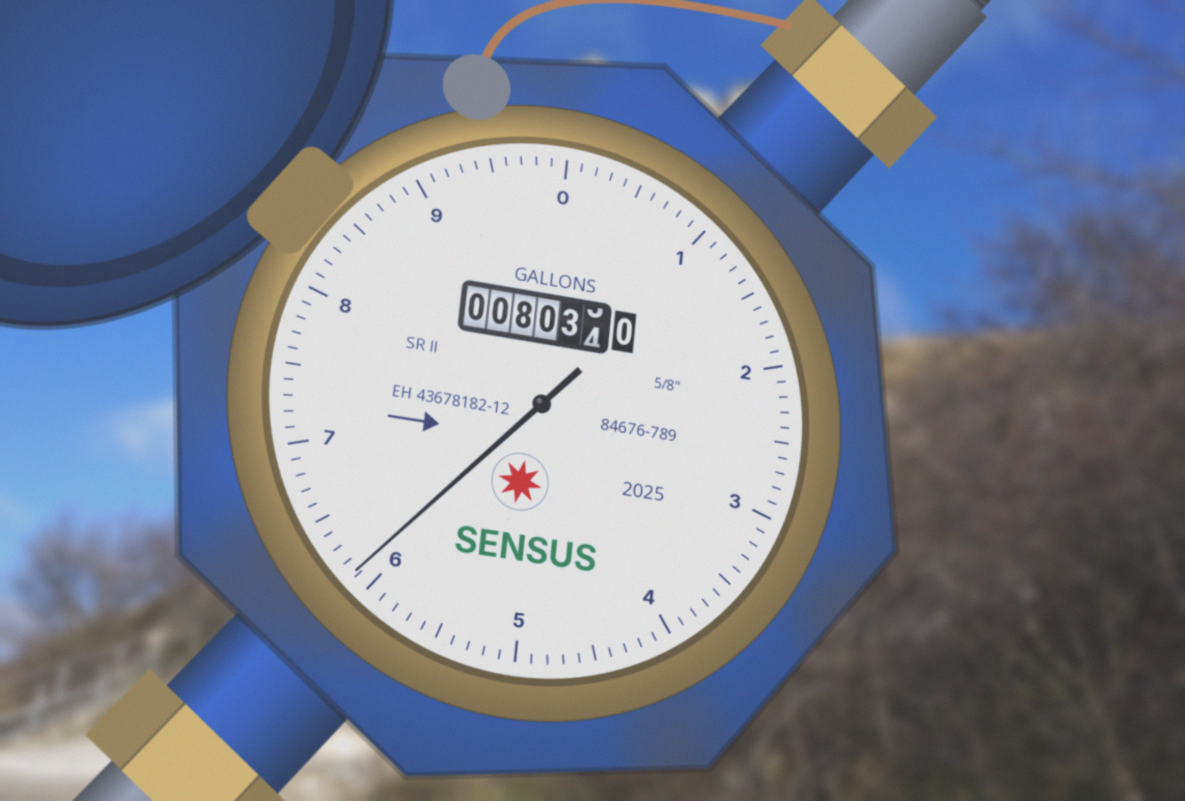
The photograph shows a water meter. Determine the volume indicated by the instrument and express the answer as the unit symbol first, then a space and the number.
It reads gal 80336.1
